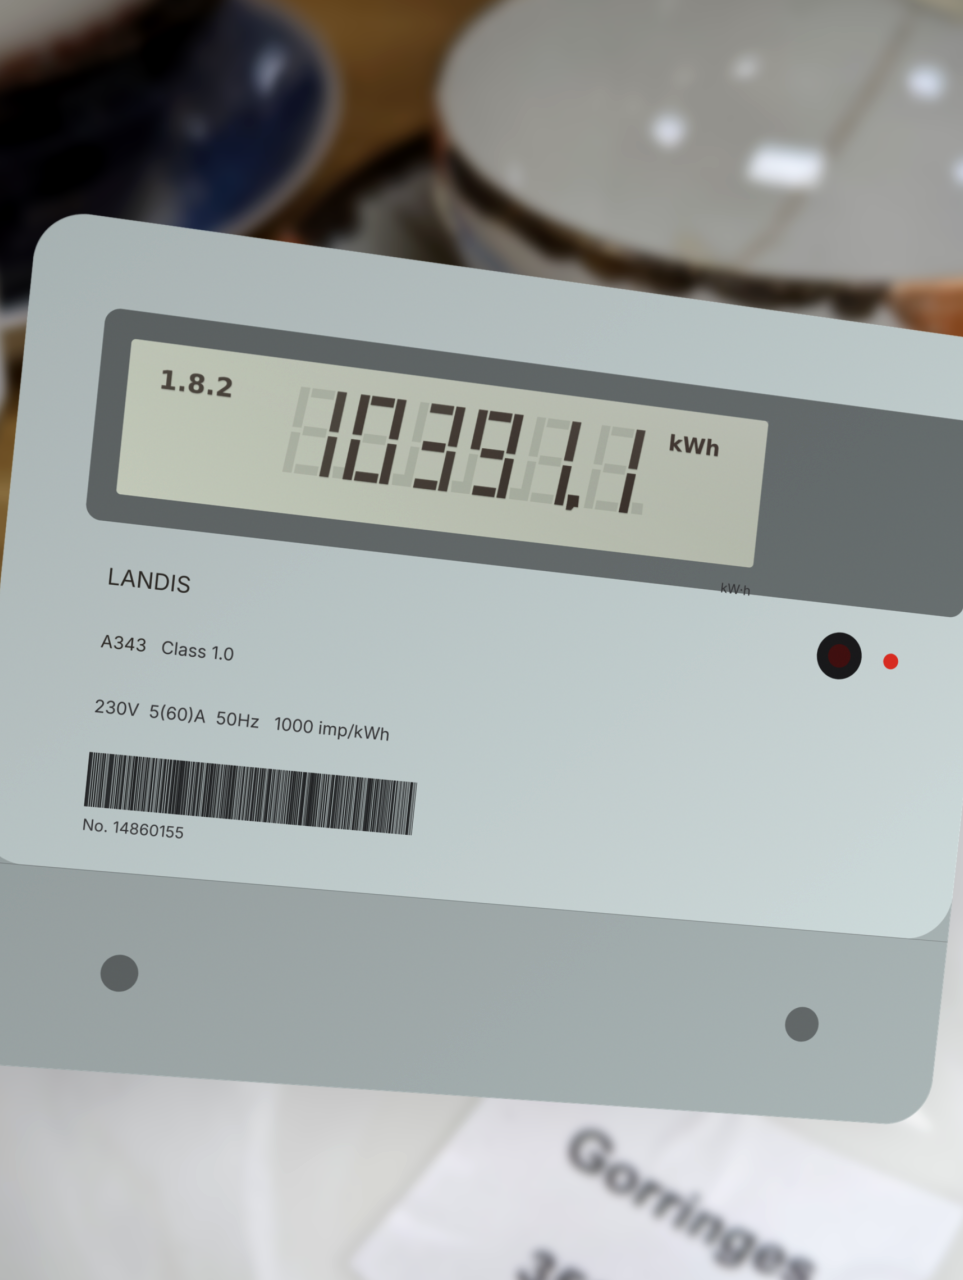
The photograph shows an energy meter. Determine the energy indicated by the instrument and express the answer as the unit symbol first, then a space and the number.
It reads kWh 10391.1
